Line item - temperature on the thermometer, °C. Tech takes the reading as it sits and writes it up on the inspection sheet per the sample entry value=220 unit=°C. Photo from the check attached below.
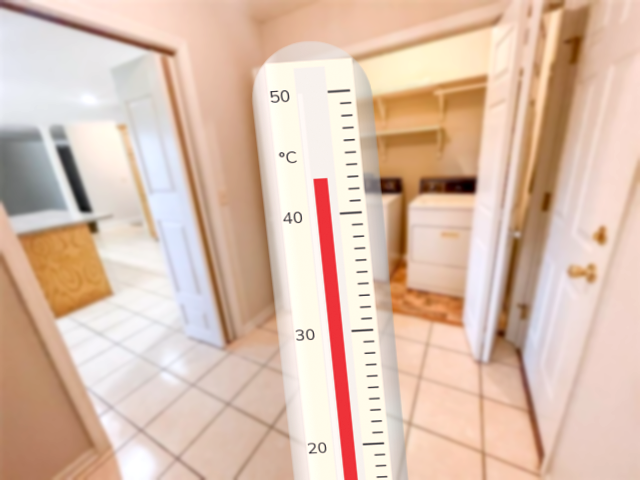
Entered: value=43 unit=°C
